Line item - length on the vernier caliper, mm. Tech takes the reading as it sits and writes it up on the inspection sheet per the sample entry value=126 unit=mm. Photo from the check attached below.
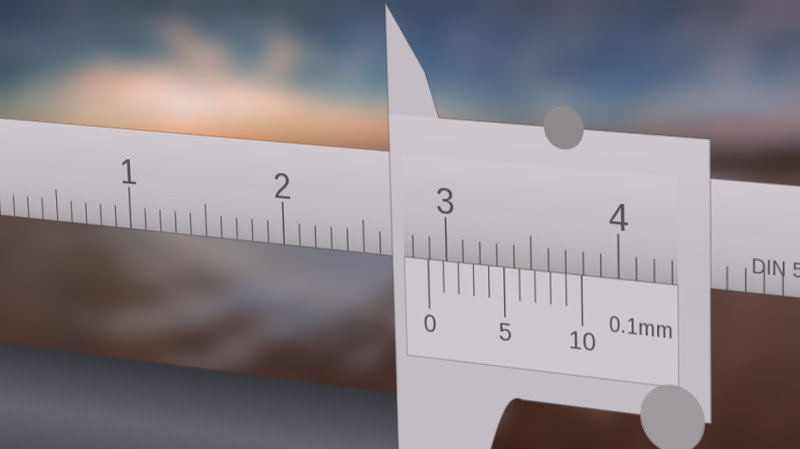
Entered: value=28.9 unit=mm
